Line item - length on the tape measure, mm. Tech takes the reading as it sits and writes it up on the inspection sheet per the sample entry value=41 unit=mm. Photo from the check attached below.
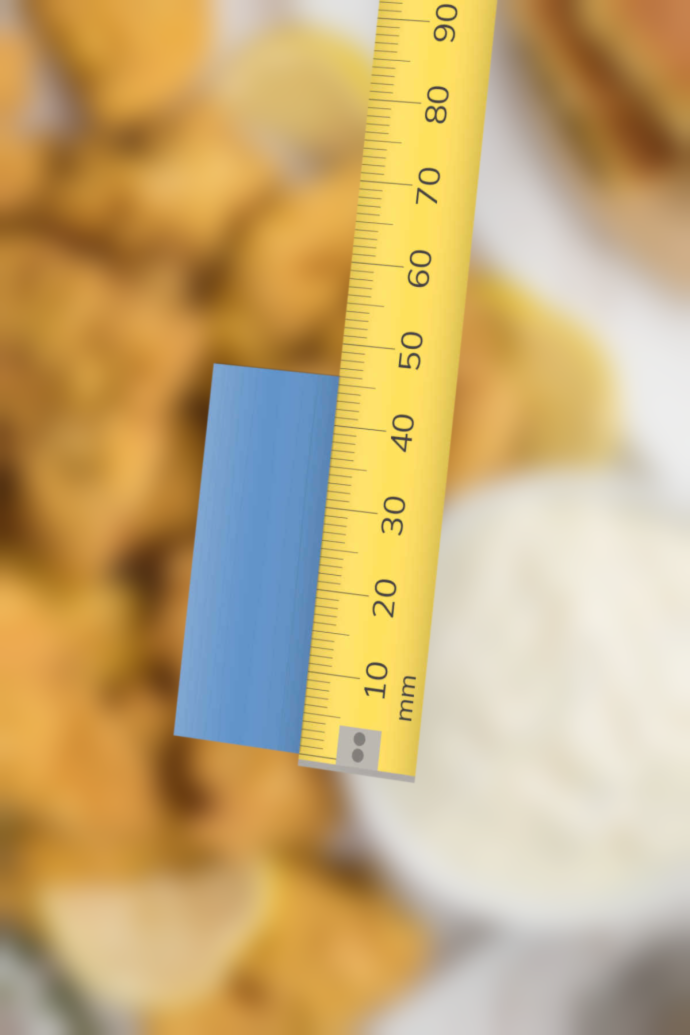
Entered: value=46 unit=mm
